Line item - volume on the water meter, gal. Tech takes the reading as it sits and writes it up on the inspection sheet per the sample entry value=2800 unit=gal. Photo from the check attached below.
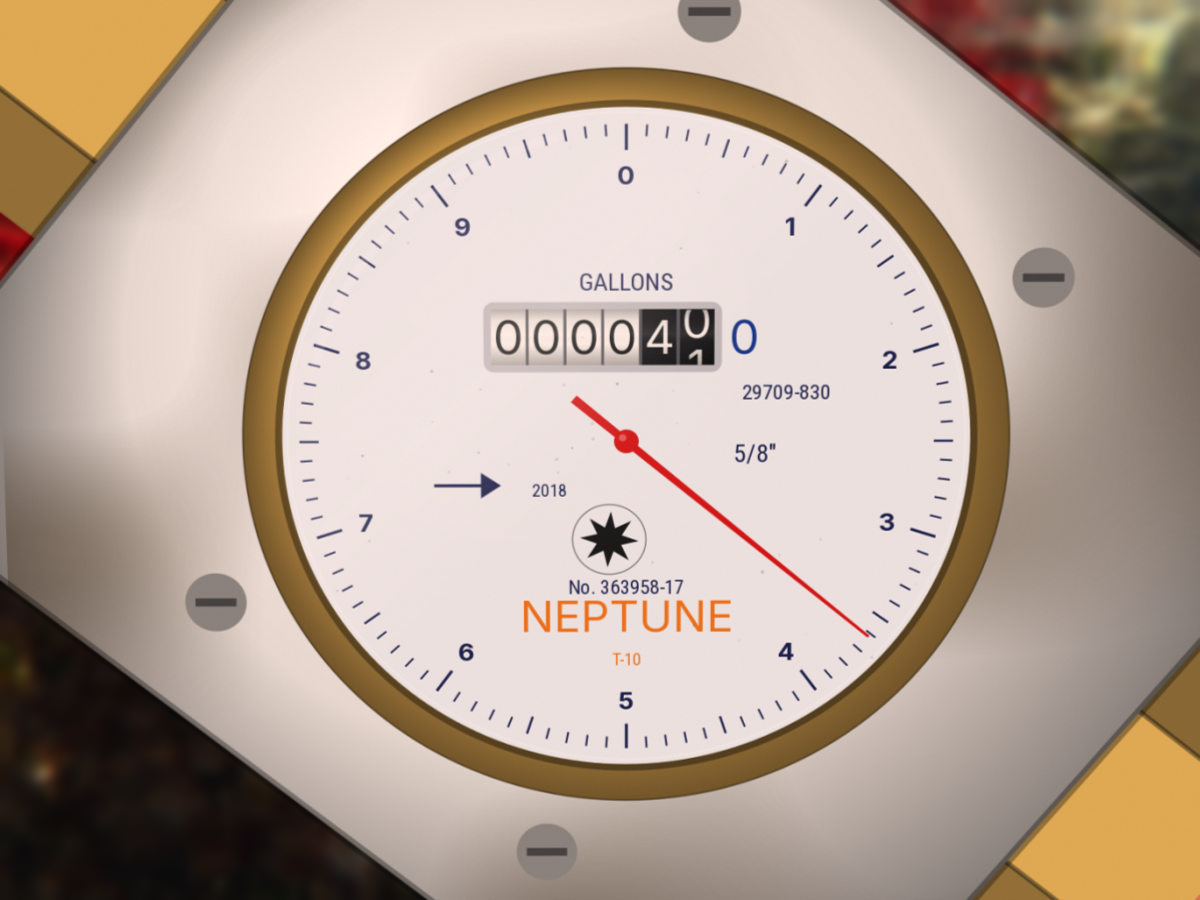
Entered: value=403.6 unit=gal
